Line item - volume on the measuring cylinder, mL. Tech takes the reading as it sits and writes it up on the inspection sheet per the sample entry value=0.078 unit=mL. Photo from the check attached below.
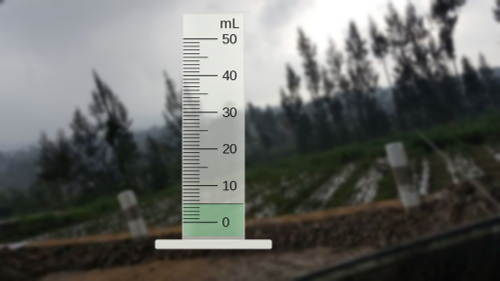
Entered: value=5 unit=mL
